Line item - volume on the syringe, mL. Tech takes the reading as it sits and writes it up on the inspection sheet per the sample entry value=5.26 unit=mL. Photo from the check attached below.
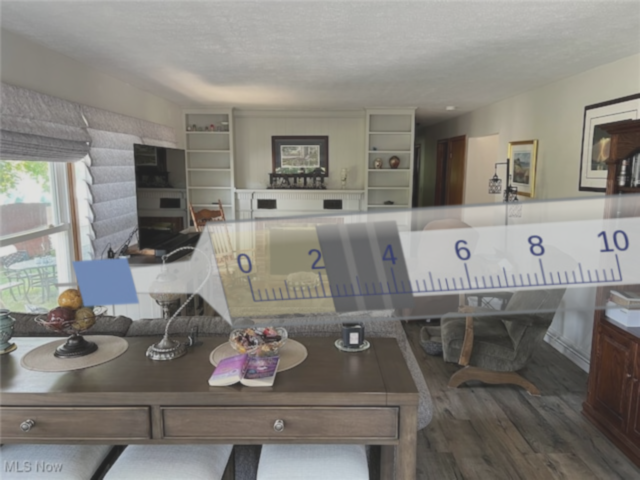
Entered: value=2.2 unit=mL
